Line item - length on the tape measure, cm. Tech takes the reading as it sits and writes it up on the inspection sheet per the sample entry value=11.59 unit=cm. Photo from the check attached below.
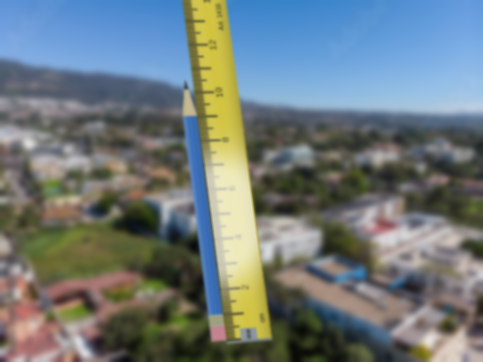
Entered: value=10.5 unit=cm
